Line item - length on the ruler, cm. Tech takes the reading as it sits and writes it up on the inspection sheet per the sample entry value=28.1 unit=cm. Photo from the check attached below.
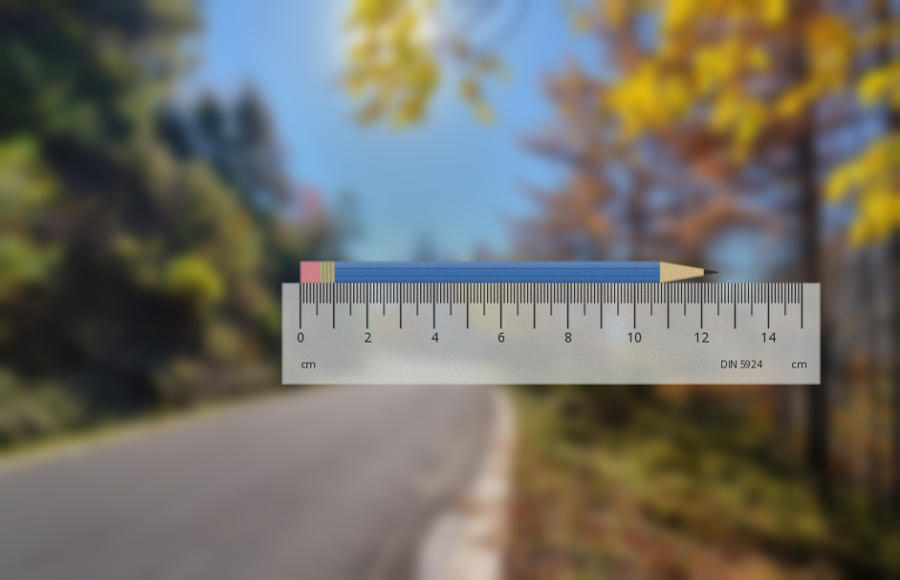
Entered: value=12.5 unit=cm
